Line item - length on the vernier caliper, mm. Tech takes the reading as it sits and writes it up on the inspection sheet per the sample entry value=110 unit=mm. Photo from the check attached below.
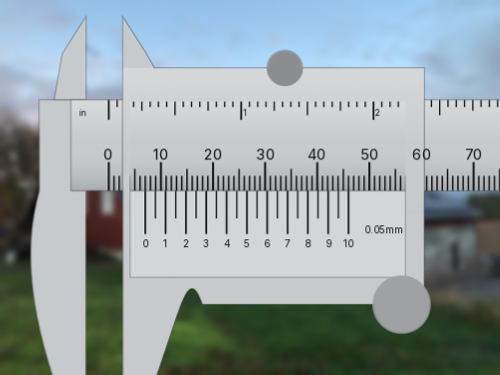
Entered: value=7.0 unit=mm
